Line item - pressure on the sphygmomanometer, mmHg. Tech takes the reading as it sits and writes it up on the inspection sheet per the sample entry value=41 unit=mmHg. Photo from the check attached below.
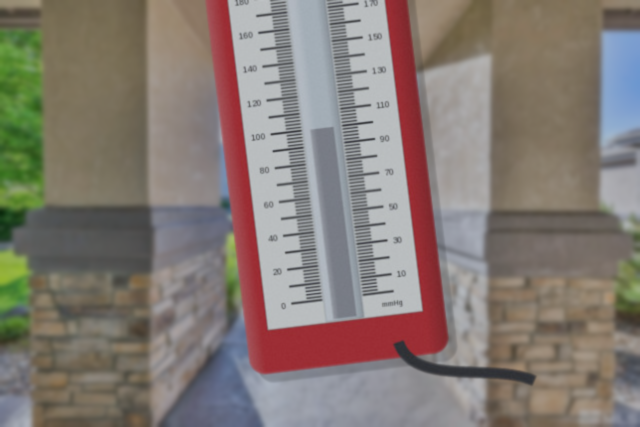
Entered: value=100 unit=mmHg
